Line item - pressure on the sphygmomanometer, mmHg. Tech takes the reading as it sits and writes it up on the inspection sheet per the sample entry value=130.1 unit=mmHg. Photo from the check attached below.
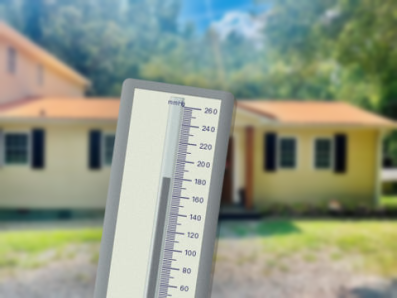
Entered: value=180 unit=mmHg
